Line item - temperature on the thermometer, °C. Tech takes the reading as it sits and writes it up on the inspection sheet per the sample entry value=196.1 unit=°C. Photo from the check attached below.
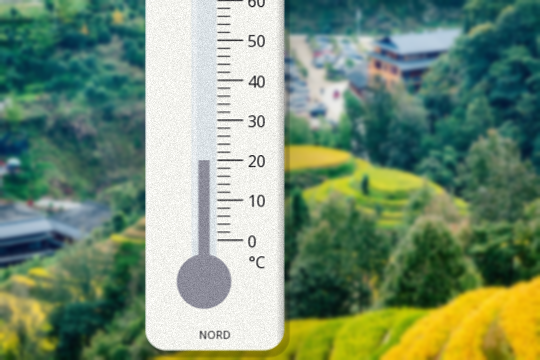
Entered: value=20 unit=°C
